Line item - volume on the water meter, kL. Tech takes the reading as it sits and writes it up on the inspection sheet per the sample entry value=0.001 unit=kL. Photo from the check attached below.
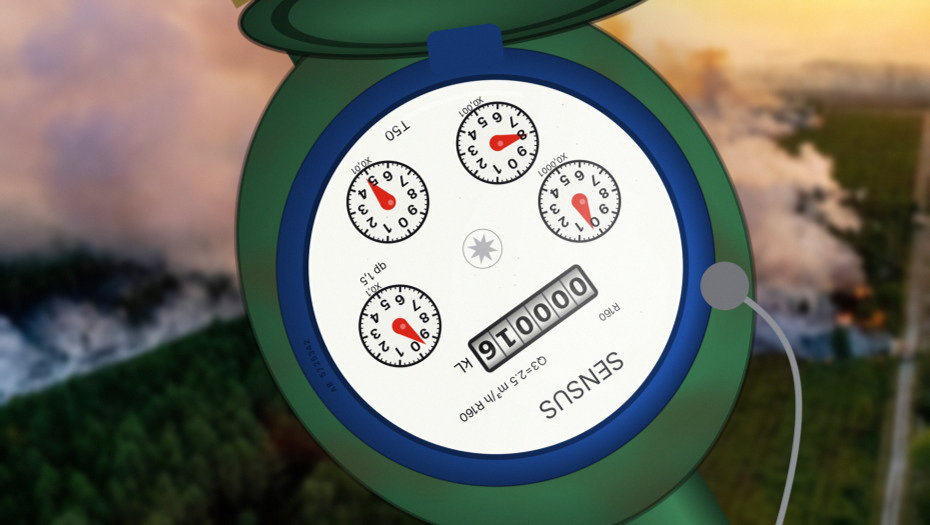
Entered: value=15.9480 unit=kL
